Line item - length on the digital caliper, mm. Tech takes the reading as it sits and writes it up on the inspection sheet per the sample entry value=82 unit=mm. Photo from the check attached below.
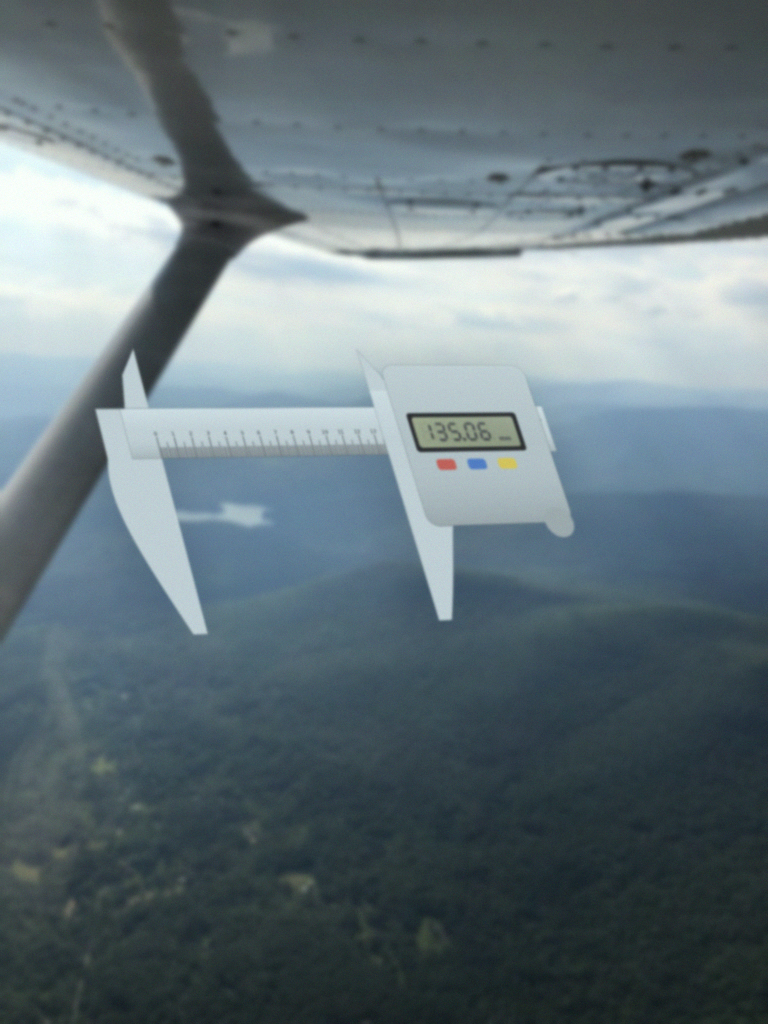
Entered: value=135.06 unit=mm
